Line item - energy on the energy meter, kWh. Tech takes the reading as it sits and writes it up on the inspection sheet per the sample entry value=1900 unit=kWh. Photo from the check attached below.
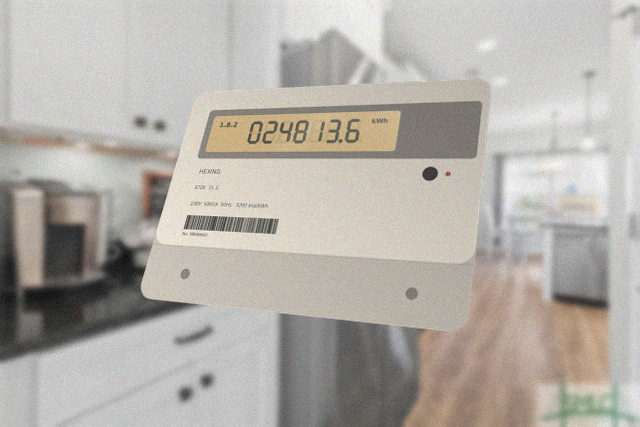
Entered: value=24813.6 unit=kWh
